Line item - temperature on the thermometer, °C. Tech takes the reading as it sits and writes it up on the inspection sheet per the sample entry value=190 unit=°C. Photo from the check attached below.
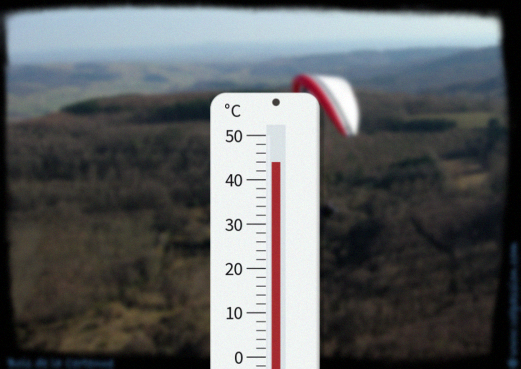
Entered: value=44 unit=°C
